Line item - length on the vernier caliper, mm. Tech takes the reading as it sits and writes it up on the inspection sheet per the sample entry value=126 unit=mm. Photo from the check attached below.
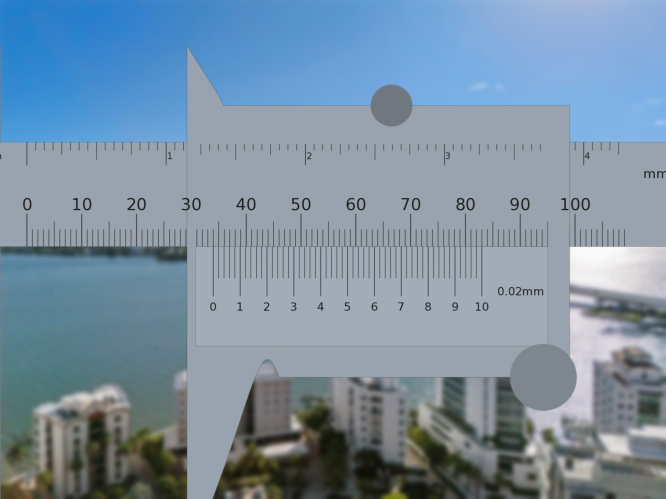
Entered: value=34.0 unit=mm
